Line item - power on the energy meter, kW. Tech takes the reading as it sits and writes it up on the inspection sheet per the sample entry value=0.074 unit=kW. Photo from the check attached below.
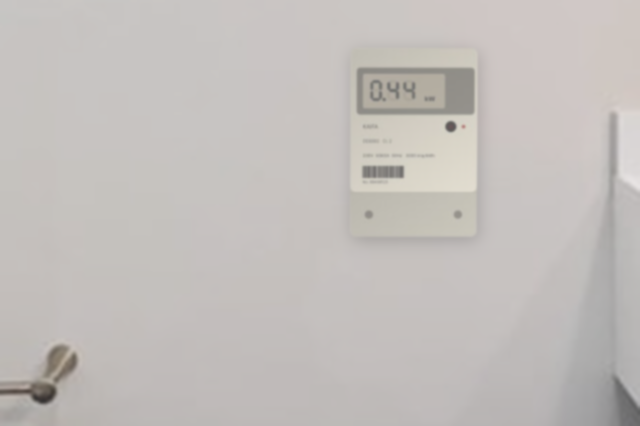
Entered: value=0.44 unit=kW
